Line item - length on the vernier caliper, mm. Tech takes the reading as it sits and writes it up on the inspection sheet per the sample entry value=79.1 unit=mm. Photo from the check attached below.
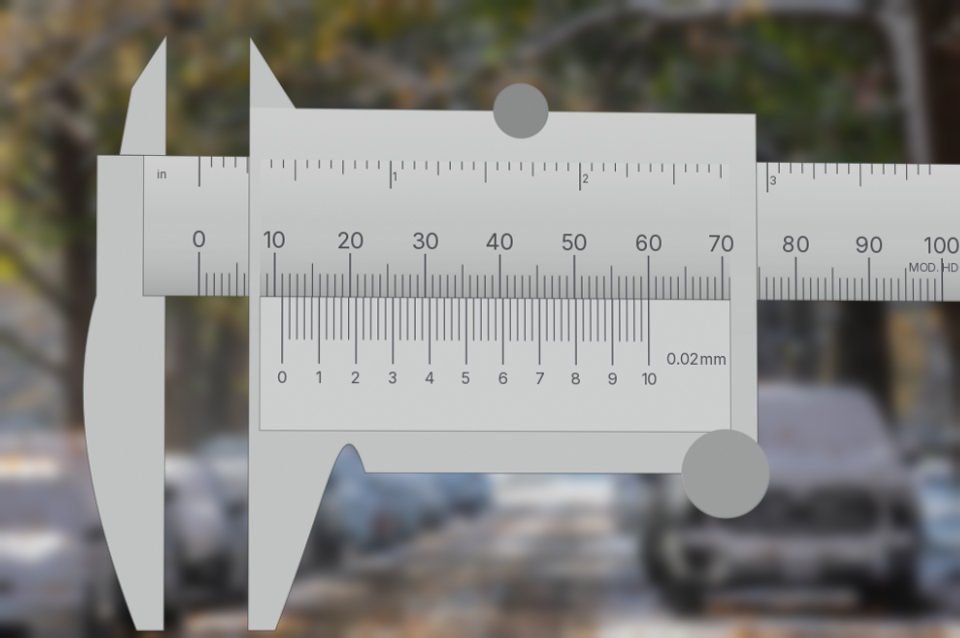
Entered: value=11.0 unit=mm
